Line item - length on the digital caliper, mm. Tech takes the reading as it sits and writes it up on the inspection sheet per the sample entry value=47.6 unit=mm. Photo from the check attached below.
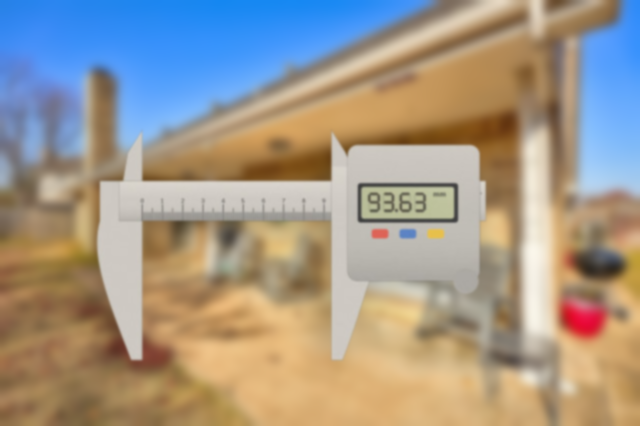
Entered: value=93.63 unit=mm
